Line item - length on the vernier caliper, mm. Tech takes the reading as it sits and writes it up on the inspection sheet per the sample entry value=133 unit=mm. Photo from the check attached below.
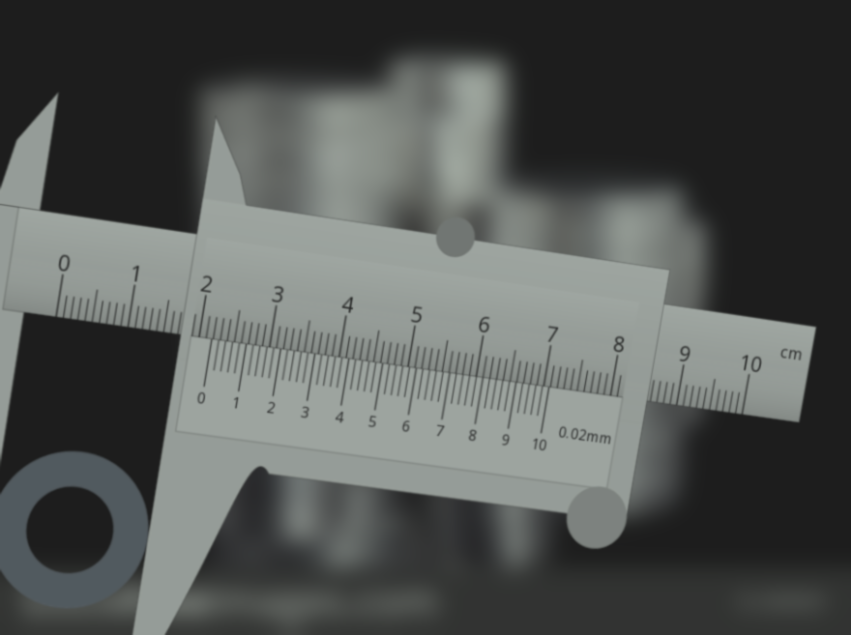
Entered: value=21.8 unit=mm
